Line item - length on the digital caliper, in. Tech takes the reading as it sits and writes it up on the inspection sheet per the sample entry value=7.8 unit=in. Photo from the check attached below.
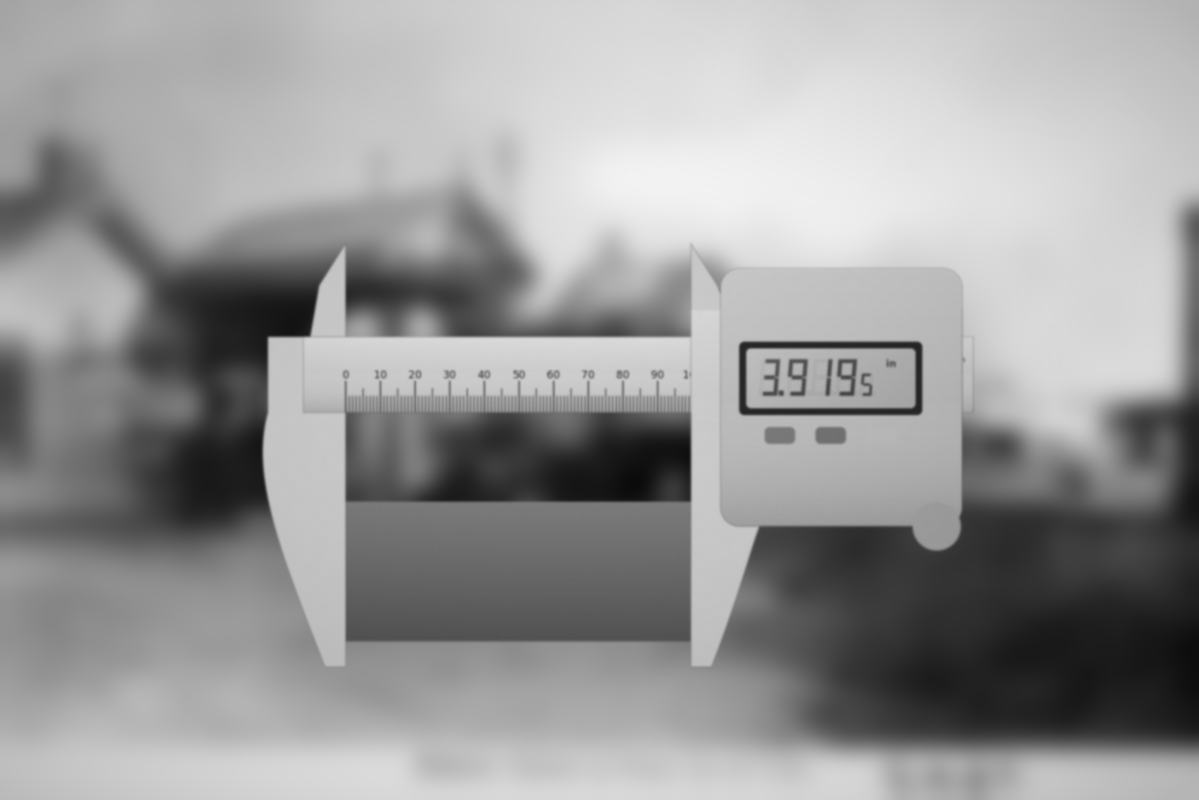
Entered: value=3.9195 unit=in
